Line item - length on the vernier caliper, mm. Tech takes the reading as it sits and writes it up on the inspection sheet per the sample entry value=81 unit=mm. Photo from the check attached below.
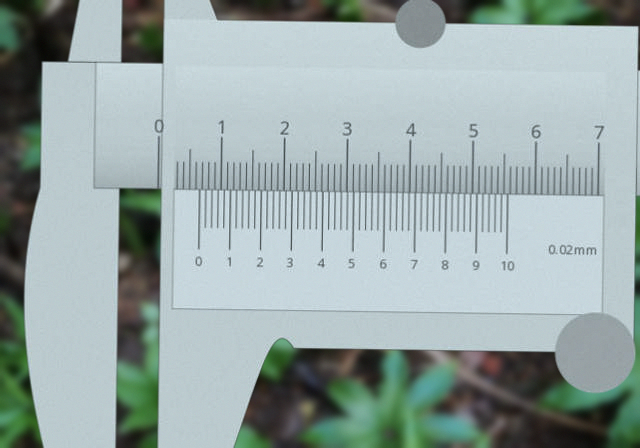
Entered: value=6.6 unit=mm
